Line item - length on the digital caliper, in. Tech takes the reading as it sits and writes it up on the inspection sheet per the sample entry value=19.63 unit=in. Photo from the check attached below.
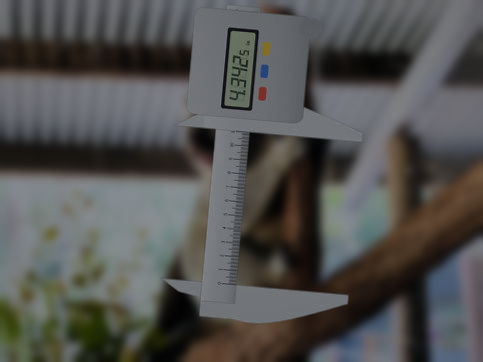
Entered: value=4.3425 unit=in
